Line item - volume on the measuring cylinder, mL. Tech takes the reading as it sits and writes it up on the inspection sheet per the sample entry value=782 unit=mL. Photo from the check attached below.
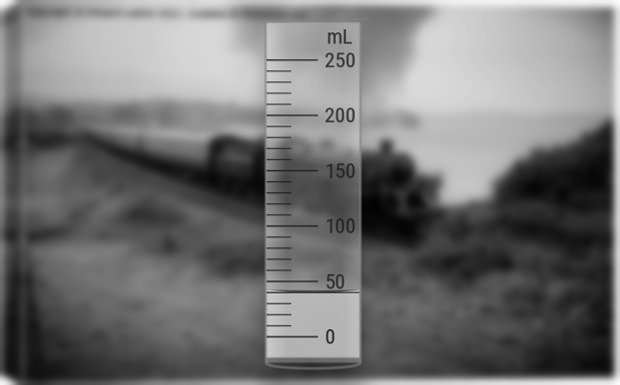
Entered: value=40 unit=mL
